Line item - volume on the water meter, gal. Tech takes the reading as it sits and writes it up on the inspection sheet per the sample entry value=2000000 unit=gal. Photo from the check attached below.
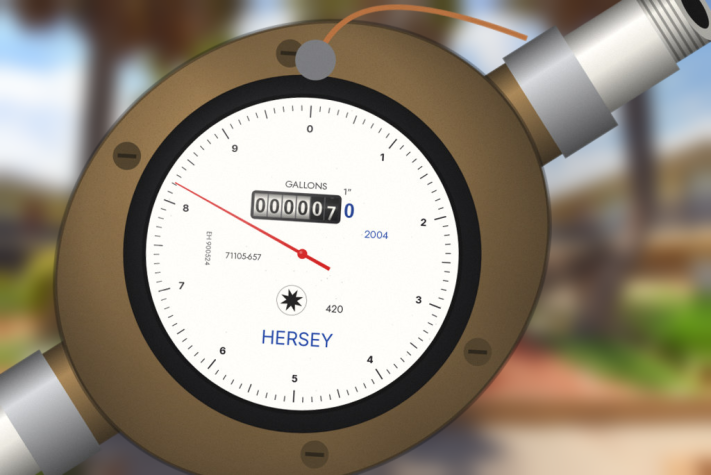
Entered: value=68.2 unit=gal
